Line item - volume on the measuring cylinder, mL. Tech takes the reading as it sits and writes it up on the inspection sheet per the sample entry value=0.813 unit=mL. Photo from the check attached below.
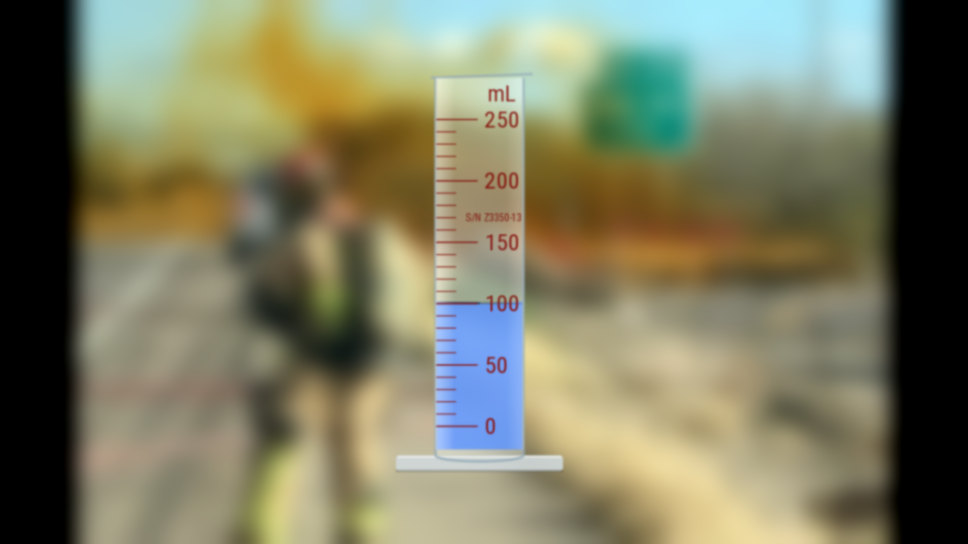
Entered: value=100 unit=mL
